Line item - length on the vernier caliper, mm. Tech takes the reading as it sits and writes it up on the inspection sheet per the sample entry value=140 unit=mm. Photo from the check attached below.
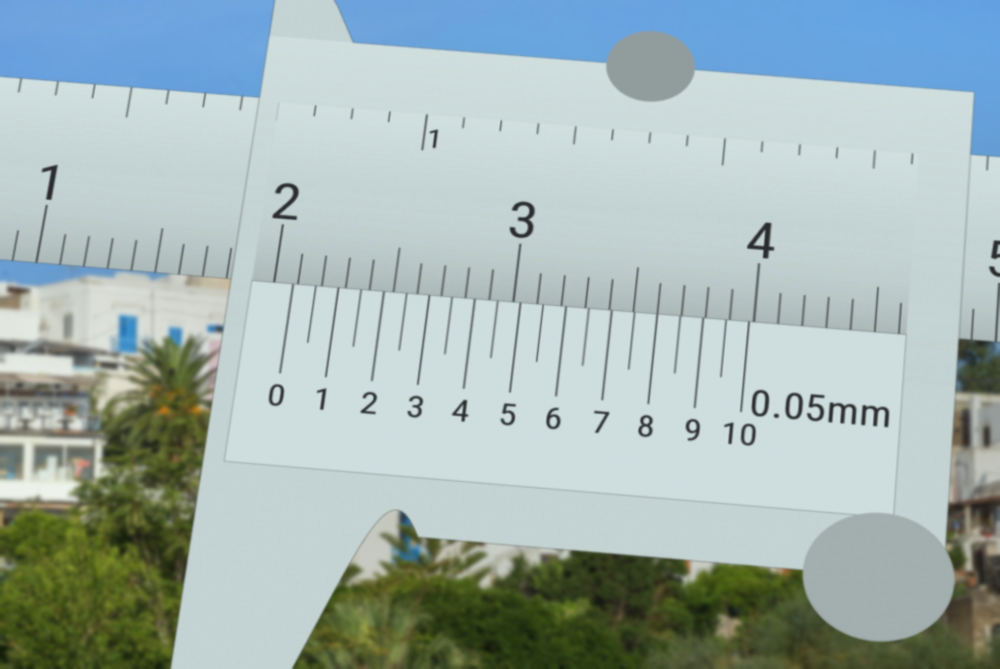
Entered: value=20.8 unit=mm
